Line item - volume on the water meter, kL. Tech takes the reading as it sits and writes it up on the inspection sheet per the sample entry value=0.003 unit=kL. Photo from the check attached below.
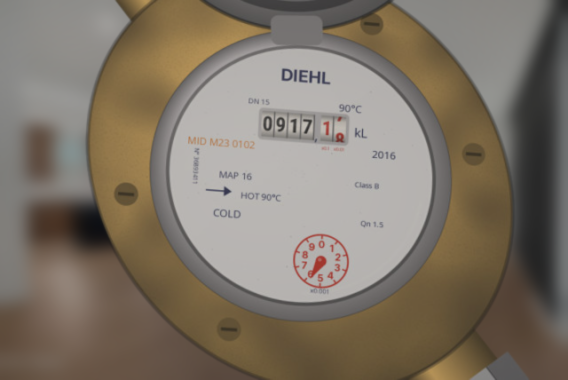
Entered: value=917.175 unit=kL
